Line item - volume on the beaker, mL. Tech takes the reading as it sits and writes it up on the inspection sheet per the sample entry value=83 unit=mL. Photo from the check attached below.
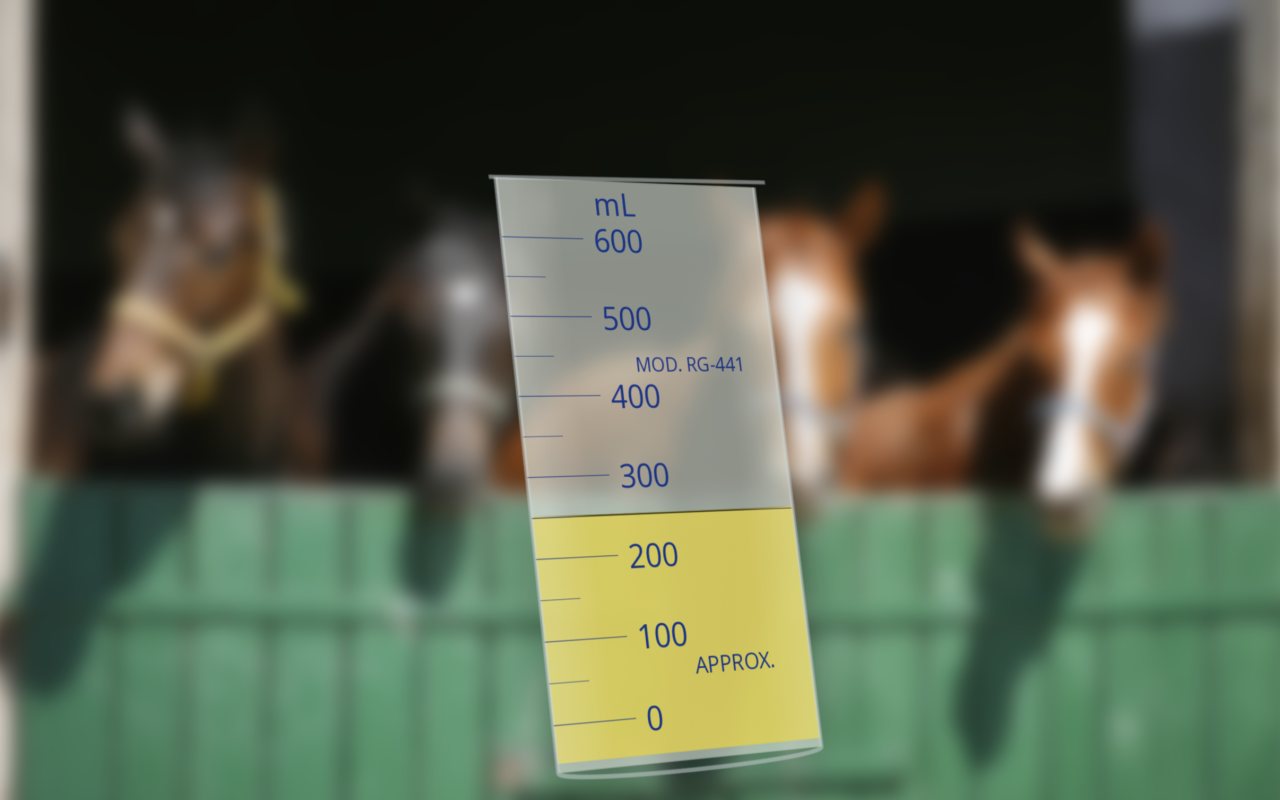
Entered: value=250 unit=mL
